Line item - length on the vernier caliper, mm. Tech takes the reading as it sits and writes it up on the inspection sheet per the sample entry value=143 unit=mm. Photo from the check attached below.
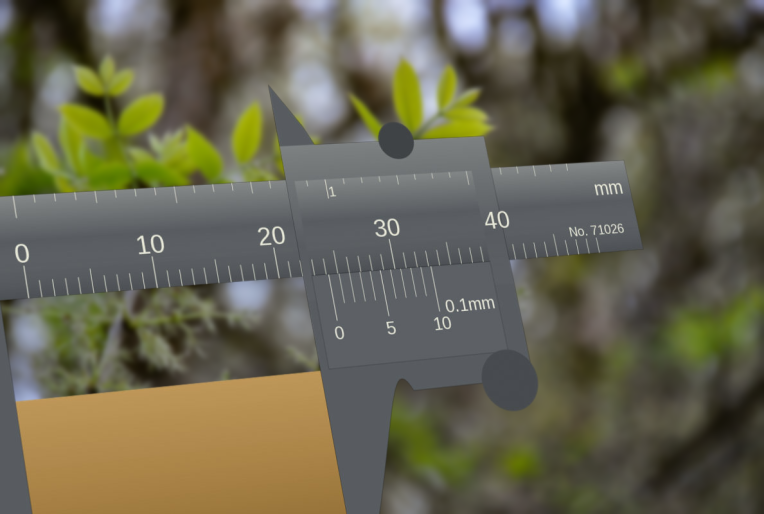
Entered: value=24.2 unit=mm
